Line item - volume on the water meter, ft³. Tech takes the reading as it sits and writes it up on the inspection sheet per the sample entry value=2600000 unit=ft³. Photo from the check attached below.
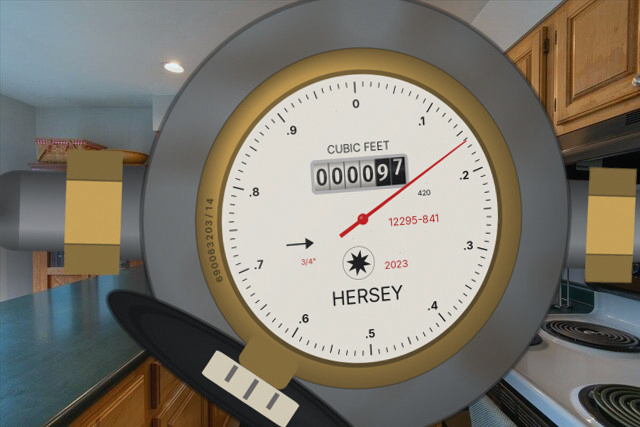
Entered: value=97.16 unit=ft³
